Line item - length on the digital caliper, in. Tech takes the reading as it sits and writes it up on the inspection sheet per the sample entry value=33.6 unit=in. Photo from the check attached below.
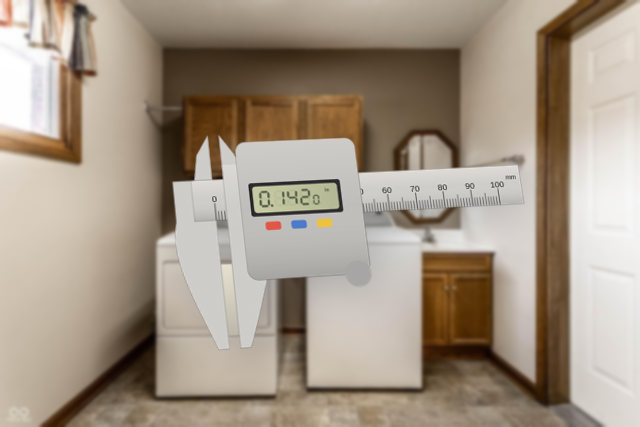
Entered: value=0.1420 unit=in
